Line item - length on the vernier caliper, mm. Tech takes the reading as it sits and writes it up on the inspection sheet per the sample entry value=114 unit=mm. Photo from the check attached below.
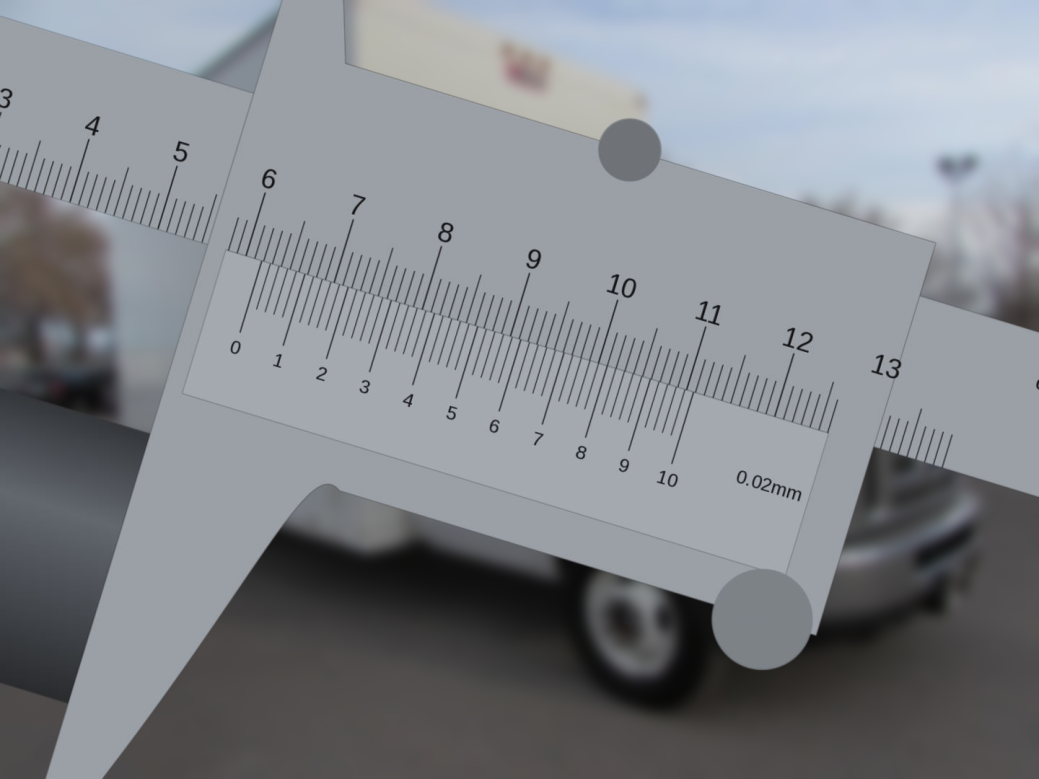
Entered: value=61.8 unit=mm
